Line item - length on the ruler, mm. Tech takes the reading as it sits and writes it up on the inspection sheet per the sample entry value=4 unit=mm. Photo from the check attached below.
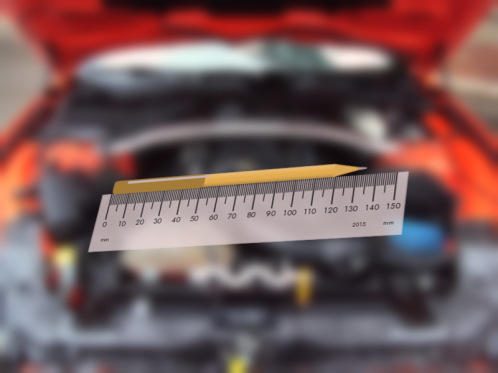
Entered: value=135 unit=mm
